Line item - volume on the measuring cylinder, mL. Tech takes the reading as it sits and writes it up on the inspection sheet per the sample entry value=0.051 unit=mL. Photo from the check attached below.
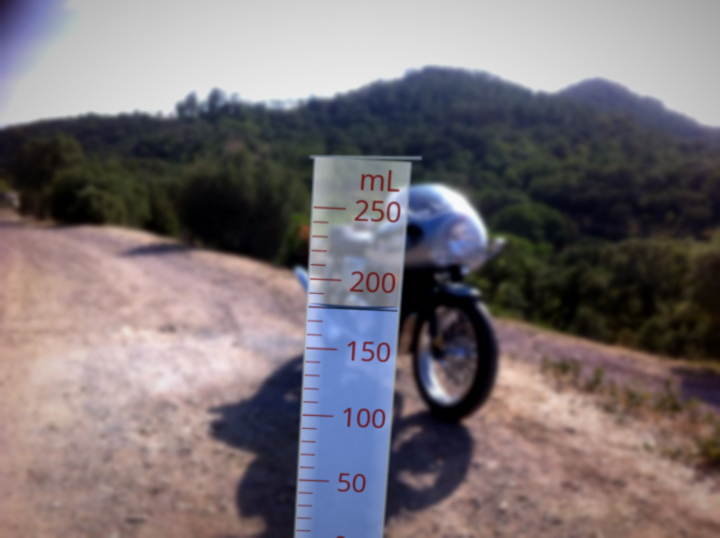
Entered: value=180 unit=mL
